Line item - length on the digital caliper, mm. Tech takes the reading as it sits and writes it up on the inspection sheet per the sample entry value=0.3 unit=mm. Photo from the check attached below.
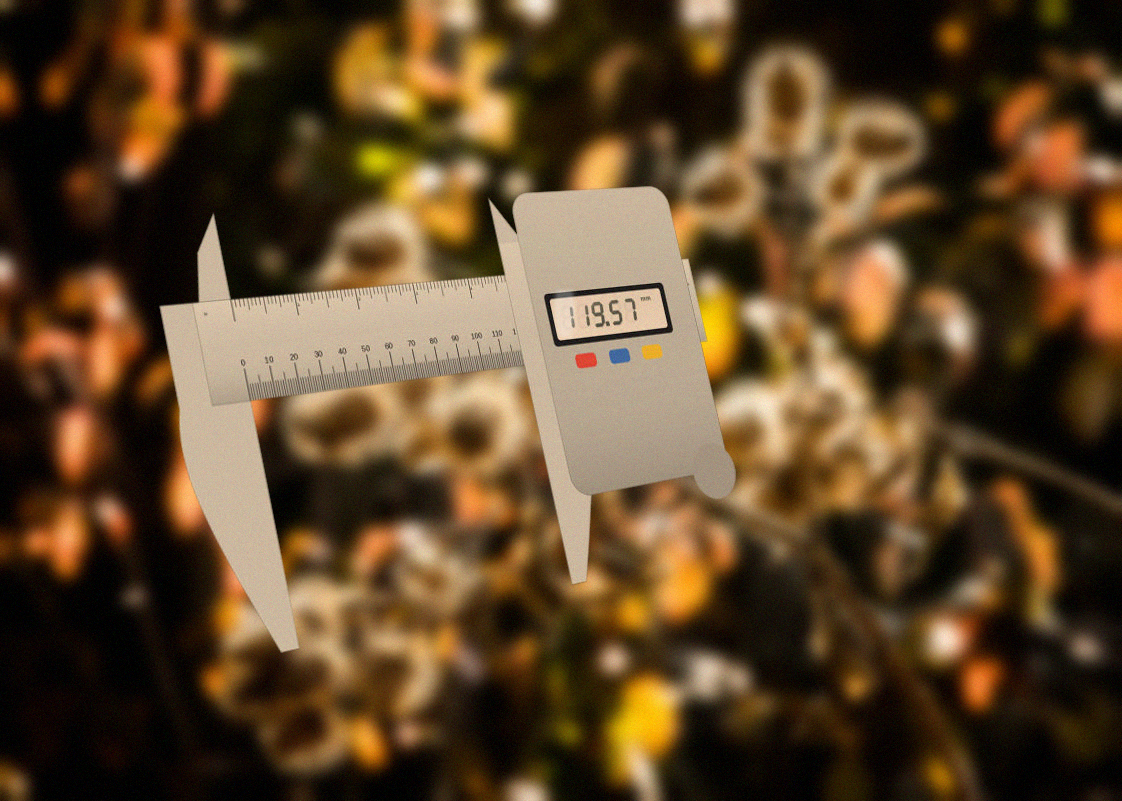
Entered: value=119.57 unit=mm
